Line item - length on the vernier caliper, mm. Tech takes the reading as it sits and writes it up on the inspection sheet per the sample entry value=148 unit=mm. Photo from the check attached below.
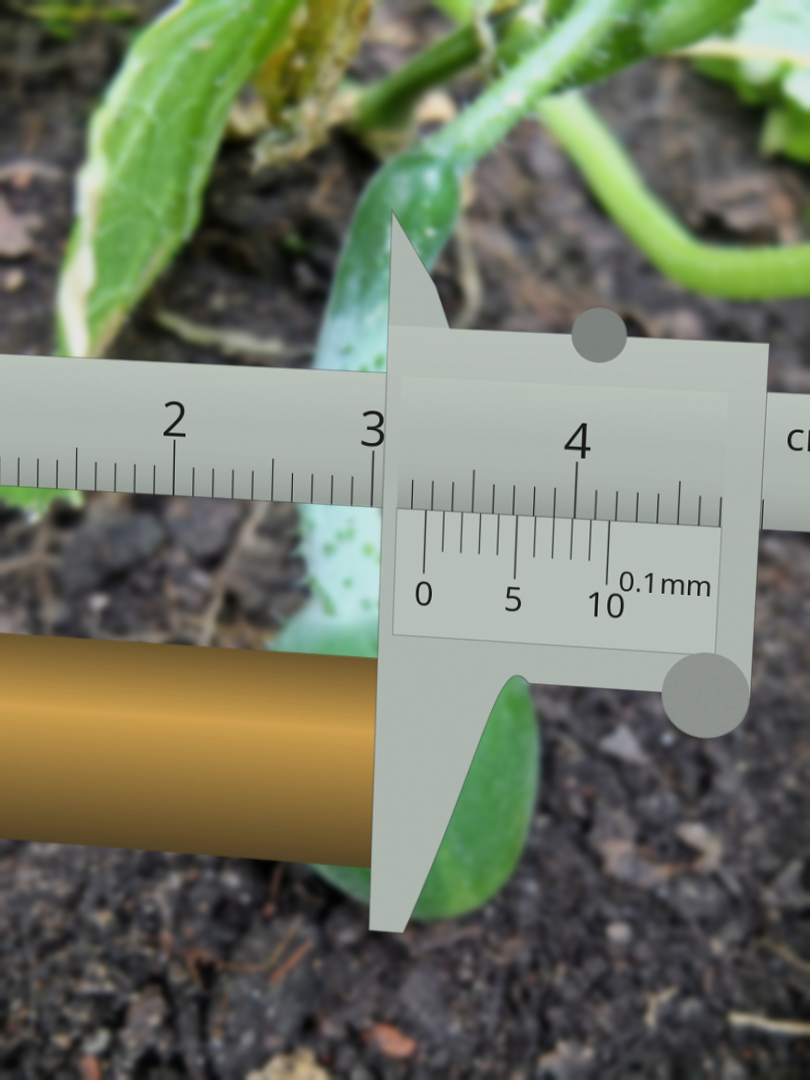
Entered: value=32.7 unit=mm
